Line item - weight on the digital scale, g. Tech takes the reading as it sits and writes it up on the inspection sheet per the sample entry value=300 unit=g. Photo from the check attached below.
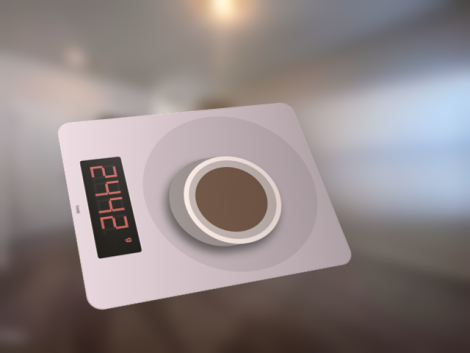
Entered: value=2442 unit=g
